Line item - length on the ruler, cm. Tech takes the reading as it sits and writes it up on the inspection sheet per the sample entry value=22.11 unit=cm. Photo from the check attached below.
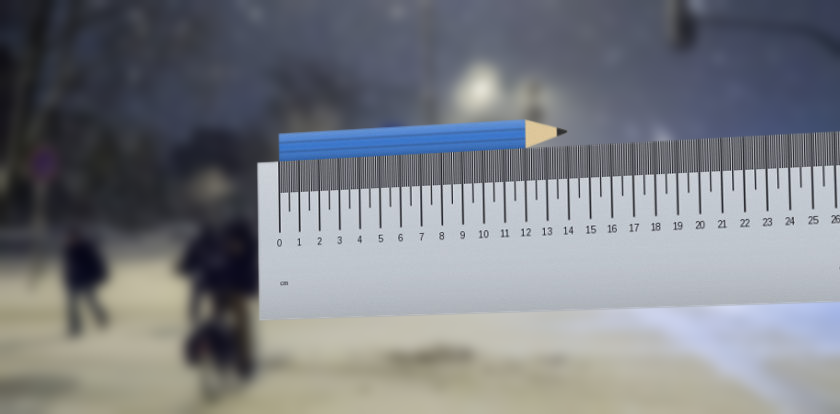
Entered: value=14 unit=cm
